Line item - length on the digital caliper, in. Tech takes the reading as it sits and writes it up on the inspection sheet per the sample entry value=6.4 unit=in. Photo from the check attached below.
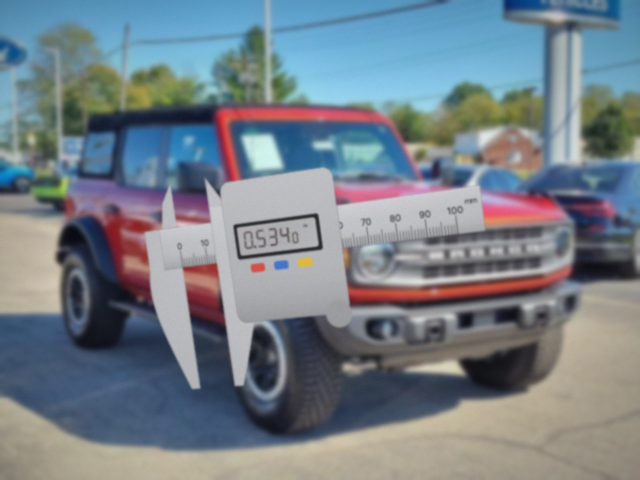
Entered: value=0.5340 unit=in
